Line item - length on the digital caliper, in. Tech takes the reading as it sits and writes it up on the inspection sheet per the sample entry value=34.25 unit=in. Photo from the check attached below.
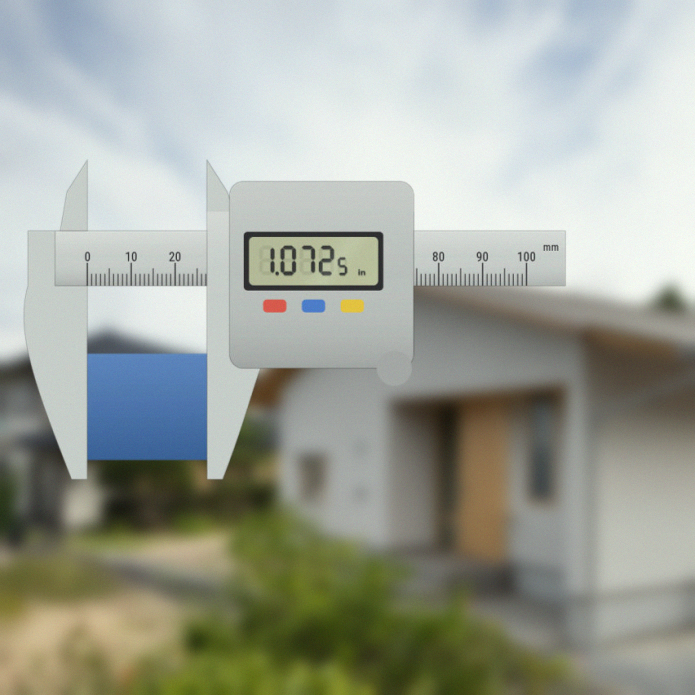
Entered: value=1.0725 unit=in
